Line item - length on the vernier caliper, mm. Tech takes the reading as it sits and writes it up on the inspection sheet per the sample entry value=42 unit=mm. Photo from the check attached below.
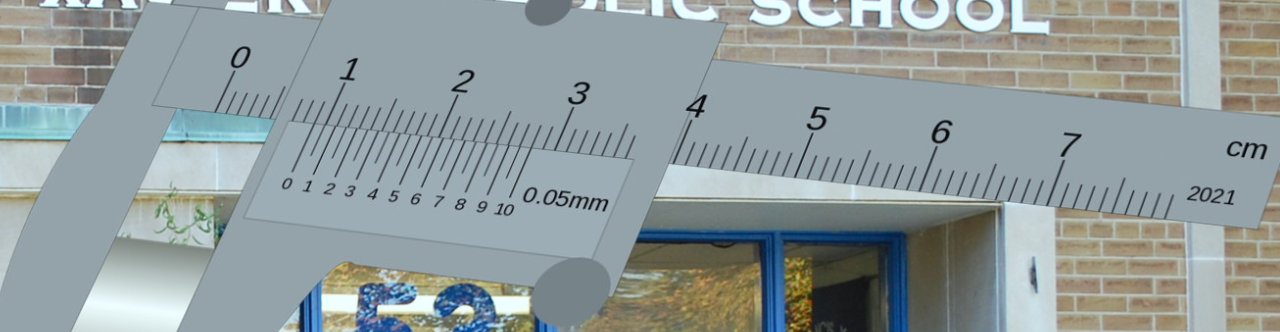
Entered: value=9.0 unit=mm
